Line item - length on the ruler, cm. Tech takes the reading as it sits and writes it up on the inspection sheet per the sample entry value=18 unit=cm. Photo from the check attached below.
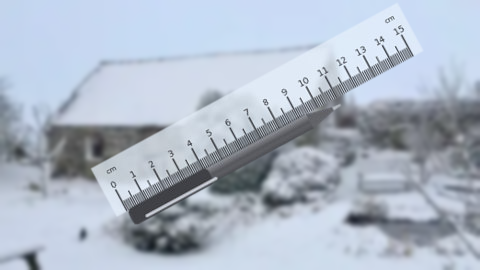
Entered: value=11 unit=cm
